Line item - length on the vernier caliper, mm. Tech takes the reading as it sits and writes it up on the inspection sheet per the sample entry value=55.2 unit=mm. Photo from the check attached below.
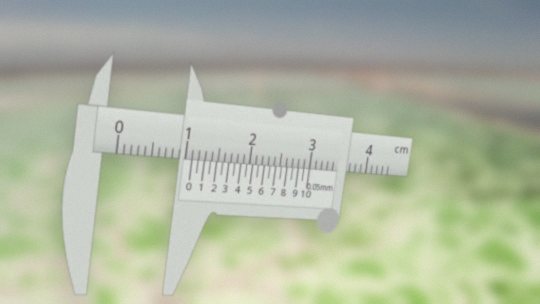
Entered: value=11.0 unit=mm
